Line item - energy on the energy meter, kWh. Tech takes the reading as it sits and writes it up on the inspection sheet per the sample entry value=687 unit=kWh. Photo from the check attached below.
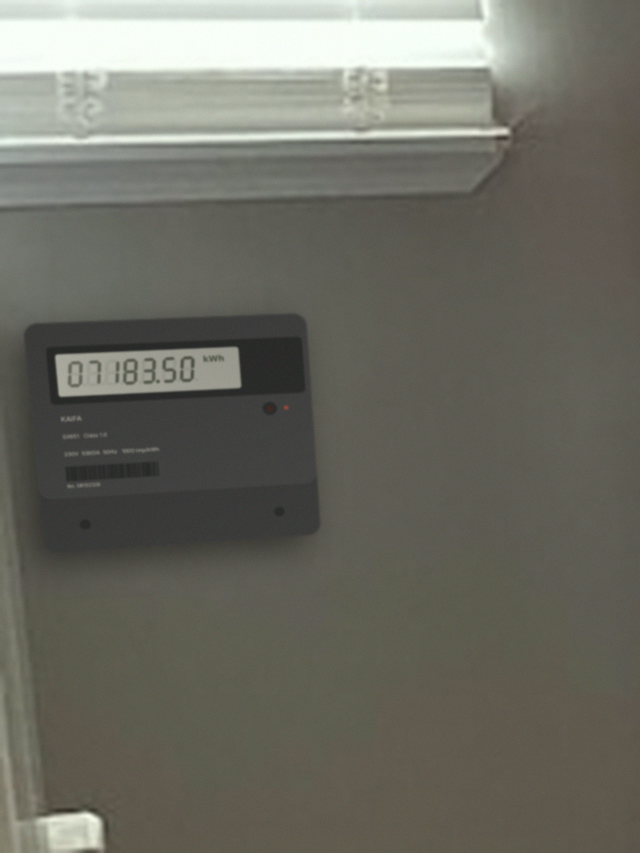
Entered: value=7183.50 unit=kWh
